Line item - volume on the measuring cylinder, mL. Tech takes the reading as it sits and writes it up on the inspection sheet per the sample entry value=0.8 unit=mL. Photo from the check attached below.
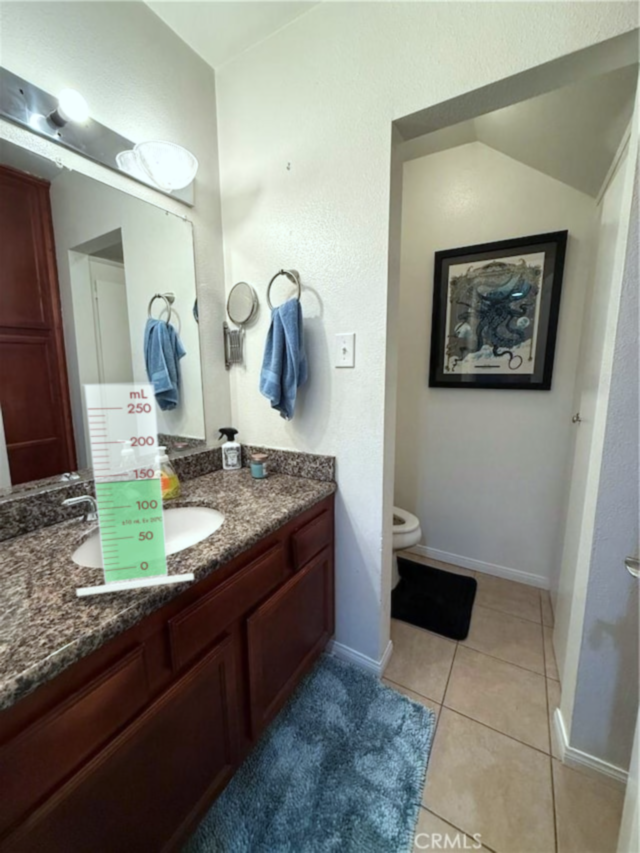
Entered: value=140 unit=mL
